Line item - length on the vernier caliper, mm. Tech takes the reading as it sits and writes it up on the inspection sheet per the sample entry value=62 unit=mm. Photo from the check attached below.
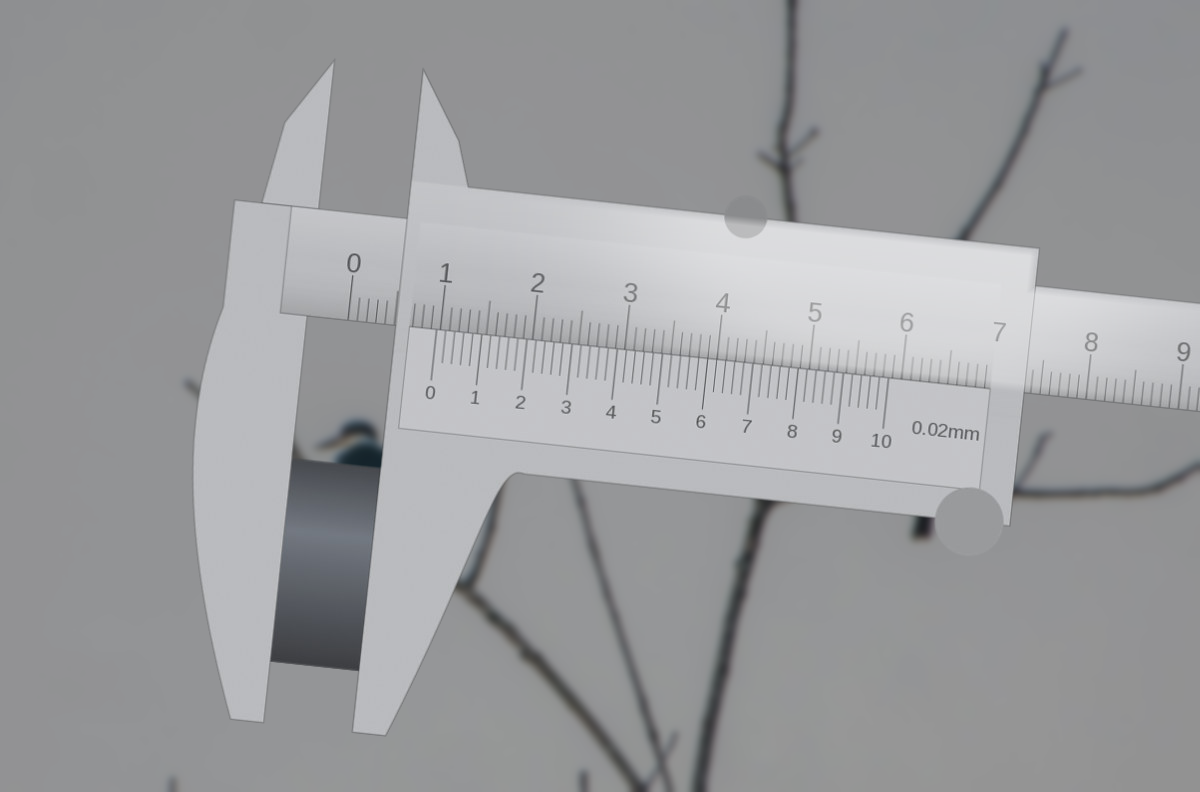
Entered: value=9.6 unit=mm
